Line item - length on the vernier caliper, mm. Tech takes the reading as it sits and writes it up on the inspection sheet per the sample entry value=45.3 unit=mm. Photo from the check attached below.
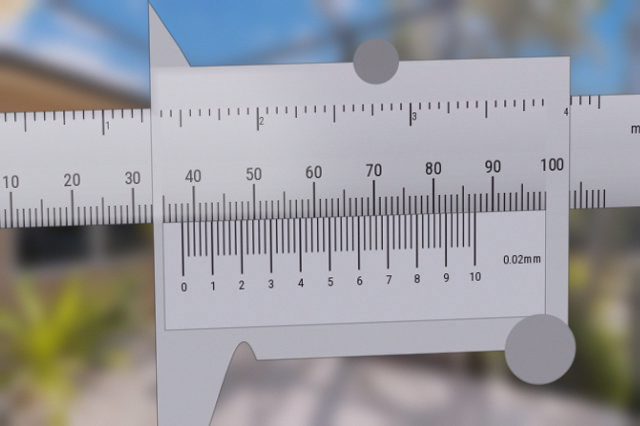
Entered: value=38.0 unit=mm
